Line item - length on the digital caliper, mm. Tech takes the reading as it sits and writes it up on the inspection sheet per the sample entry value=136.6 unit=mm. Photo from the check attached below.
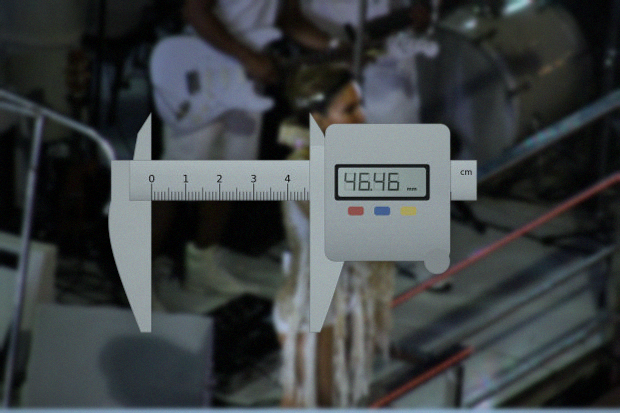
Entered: value=46.46 unit=mm
